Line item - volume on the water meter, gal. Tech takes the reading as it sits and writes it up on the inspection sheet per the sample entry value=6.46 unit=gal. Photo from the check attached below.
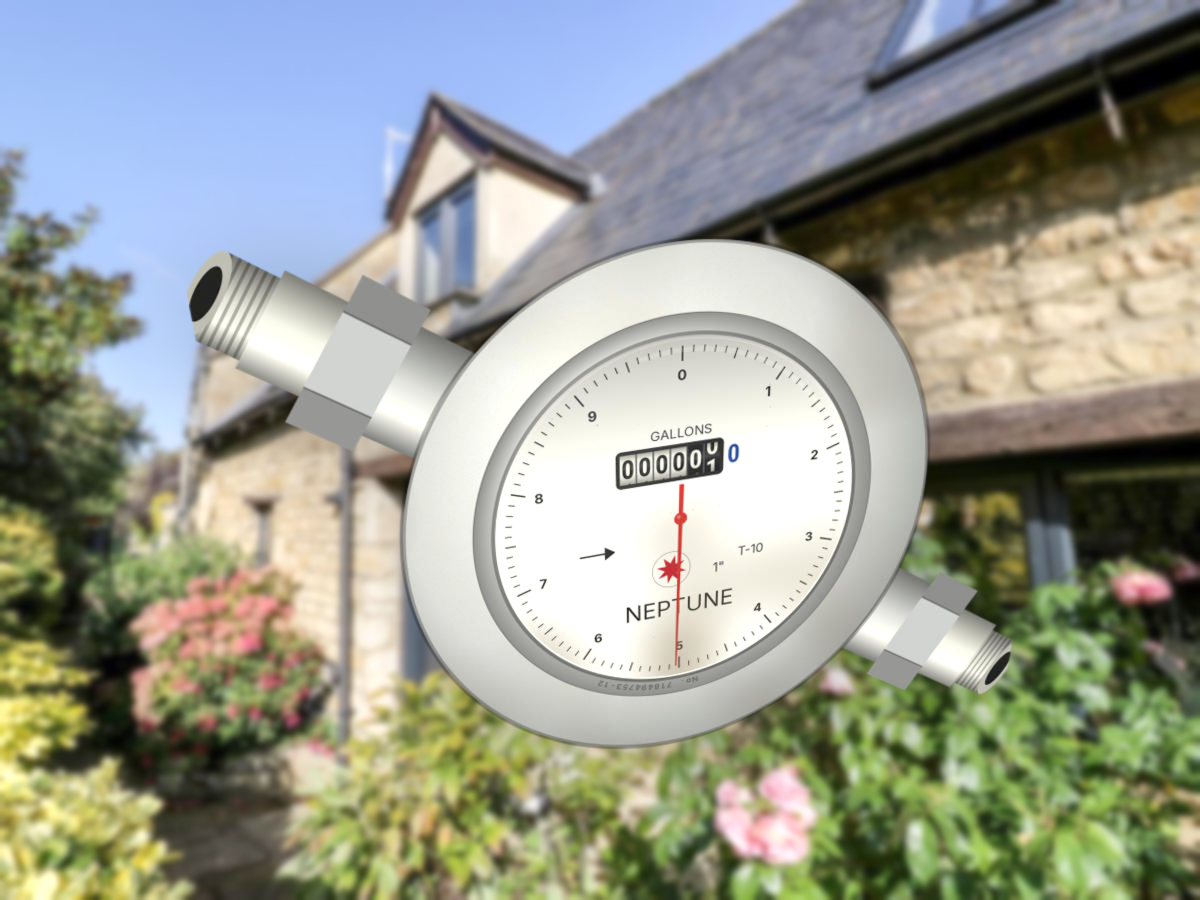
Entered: value=5.0 unit=gal
